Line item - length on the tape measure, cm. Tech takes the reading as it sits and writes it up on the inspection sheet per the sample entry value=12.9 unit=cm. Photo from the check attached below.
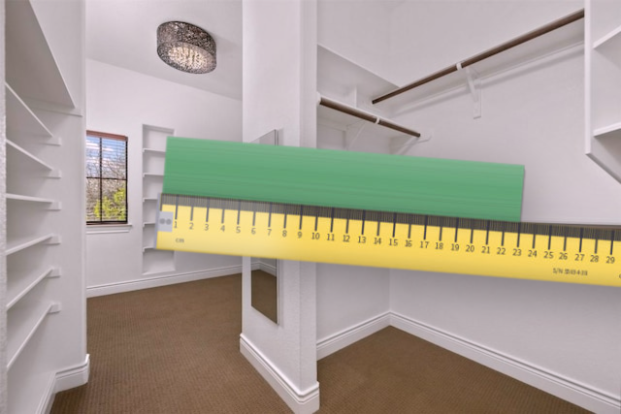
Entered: value=23 unit=cm
